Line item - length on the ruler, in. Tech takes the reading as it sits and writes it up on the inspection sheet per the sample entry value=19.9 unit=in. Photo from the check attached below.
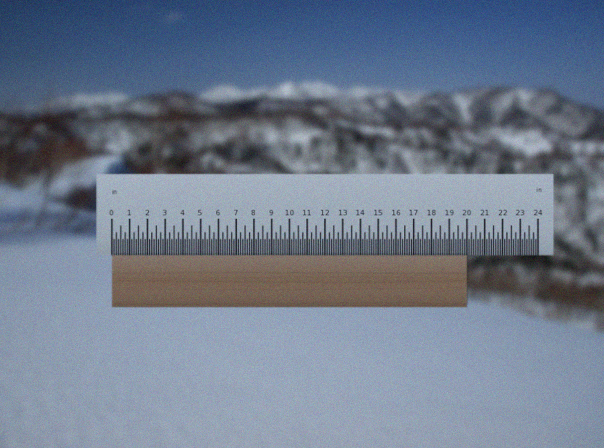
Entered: value=20 unit=in
